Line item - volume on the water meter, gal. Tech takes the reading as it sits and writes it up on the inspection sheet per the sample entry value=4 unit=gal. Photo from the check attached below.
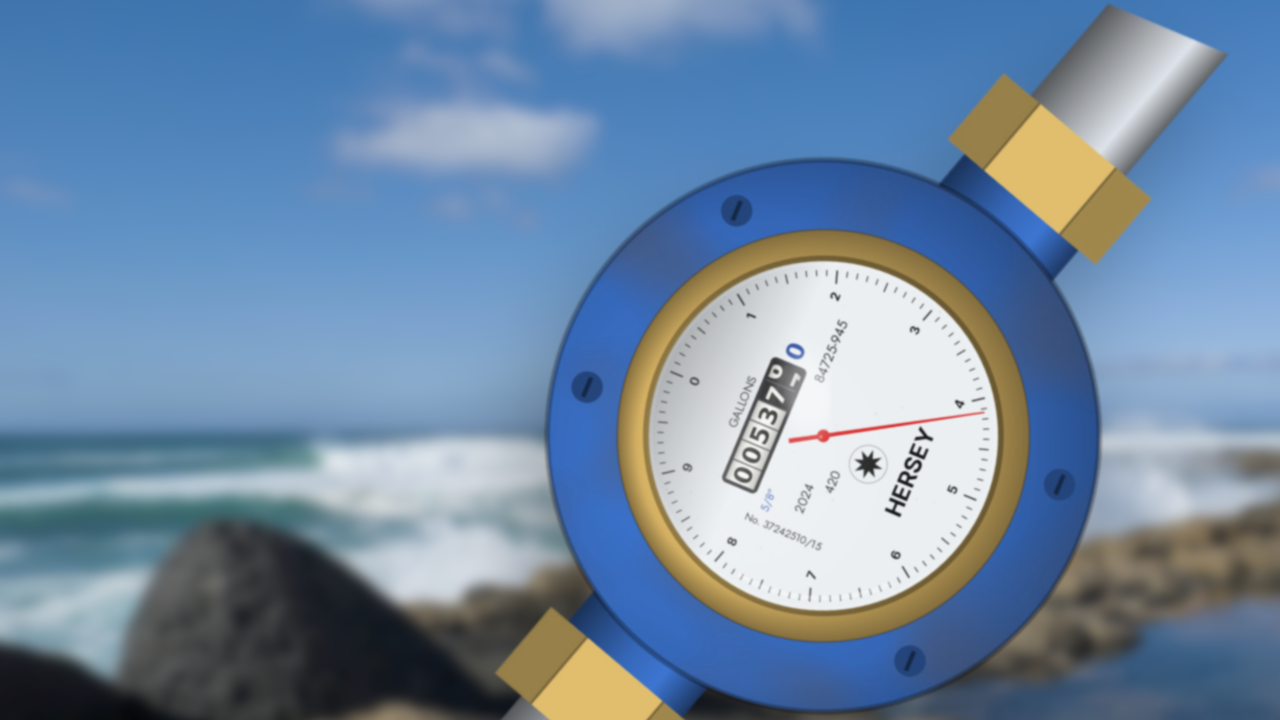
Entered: value=53764.1 unit=gal
